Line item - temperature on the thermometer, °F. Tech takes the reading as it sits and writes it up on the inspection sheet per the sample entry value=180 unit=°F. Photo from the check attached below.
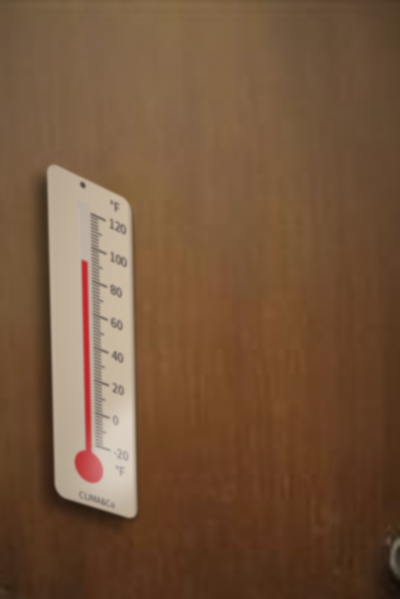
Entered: value=90 unit=°F
